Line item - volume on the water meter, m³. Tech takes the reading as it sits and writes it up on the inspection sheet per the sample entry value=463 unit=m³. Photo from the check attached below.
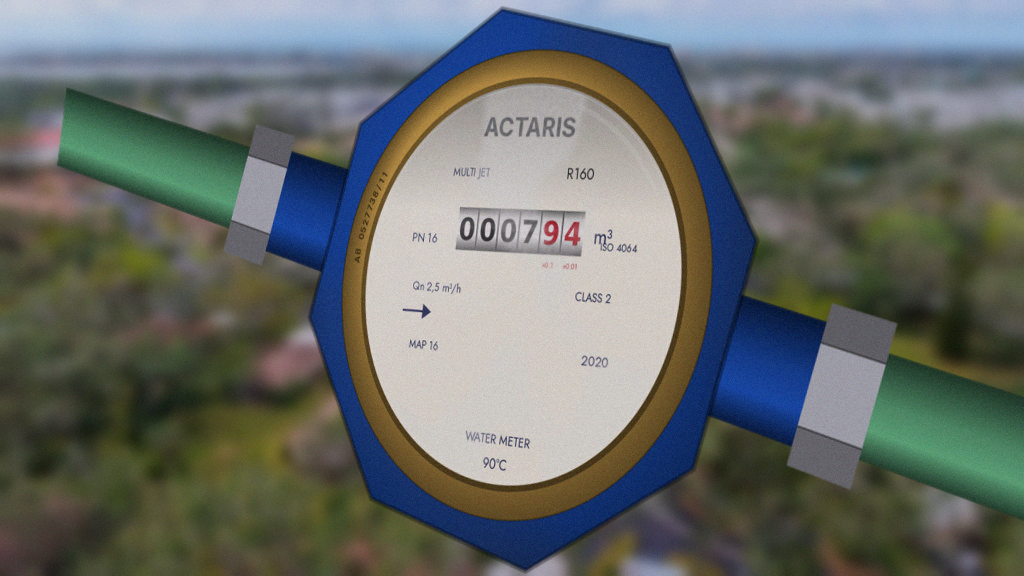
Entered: value=7.94 unit=m³
